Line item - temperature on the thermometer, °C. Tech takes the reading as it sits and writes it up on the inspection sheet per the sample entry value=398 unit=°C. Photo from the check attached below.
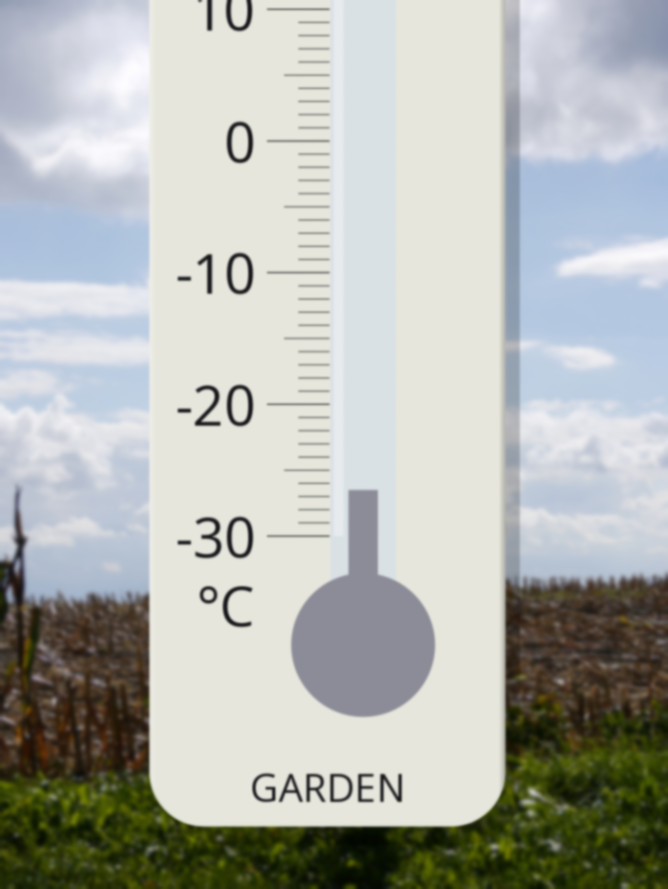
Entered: value=-26.5 unit=°C
